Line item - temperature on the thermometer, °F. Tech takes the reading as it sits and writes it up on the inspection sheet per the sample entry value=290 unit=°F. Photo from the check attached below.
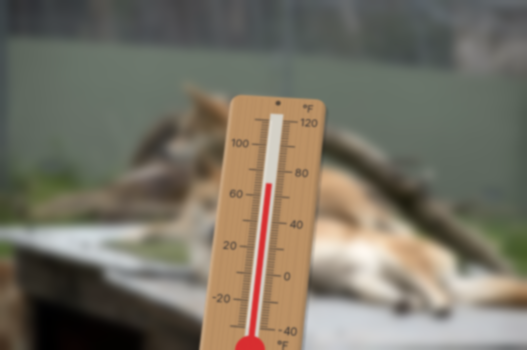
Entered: value=70 unit=°F
